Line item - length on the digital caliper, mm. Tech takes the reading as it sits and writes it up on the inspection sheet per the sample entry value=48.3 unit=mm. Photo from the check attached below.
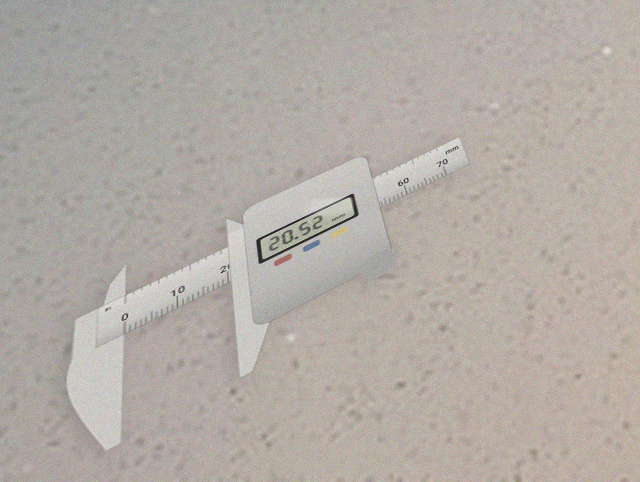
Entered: value=20.52 unit=mm
